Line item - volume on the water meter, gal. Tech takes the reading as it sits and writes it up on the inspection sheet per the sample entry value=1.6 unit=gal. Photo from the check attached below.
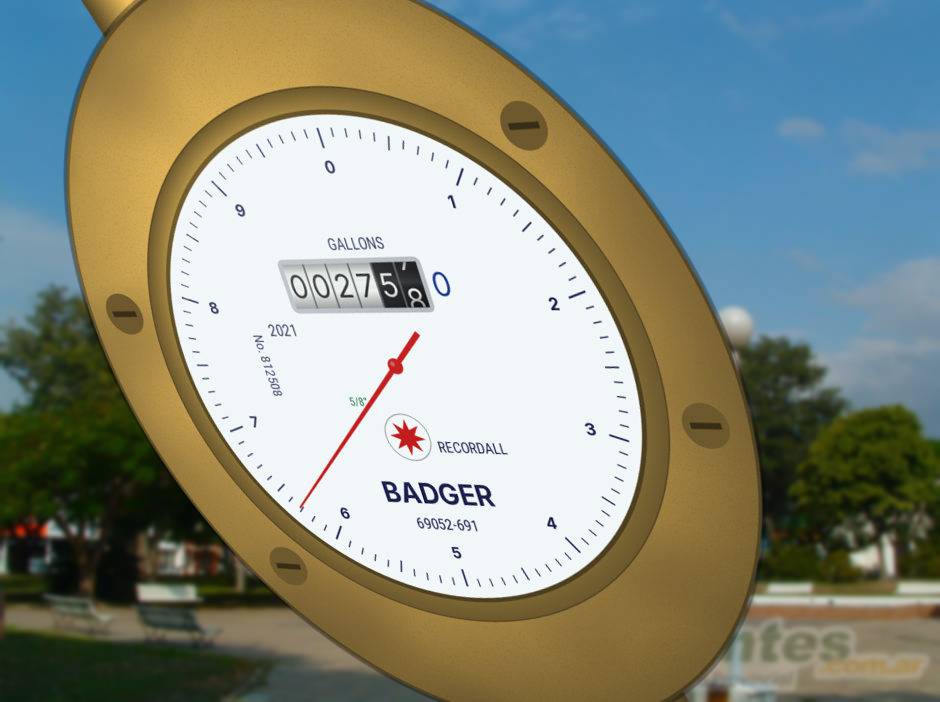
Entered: value=27576.3 unit=gal
